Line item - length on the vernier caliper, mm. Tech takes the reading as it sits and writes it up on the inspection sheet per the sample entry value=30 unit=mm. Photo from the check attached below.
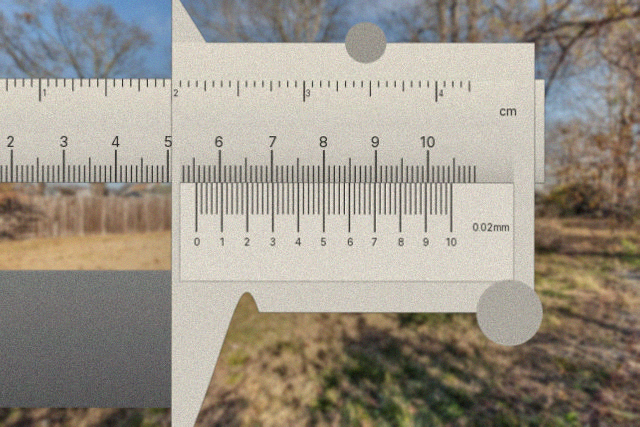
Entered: value=55.5 unit=mm
